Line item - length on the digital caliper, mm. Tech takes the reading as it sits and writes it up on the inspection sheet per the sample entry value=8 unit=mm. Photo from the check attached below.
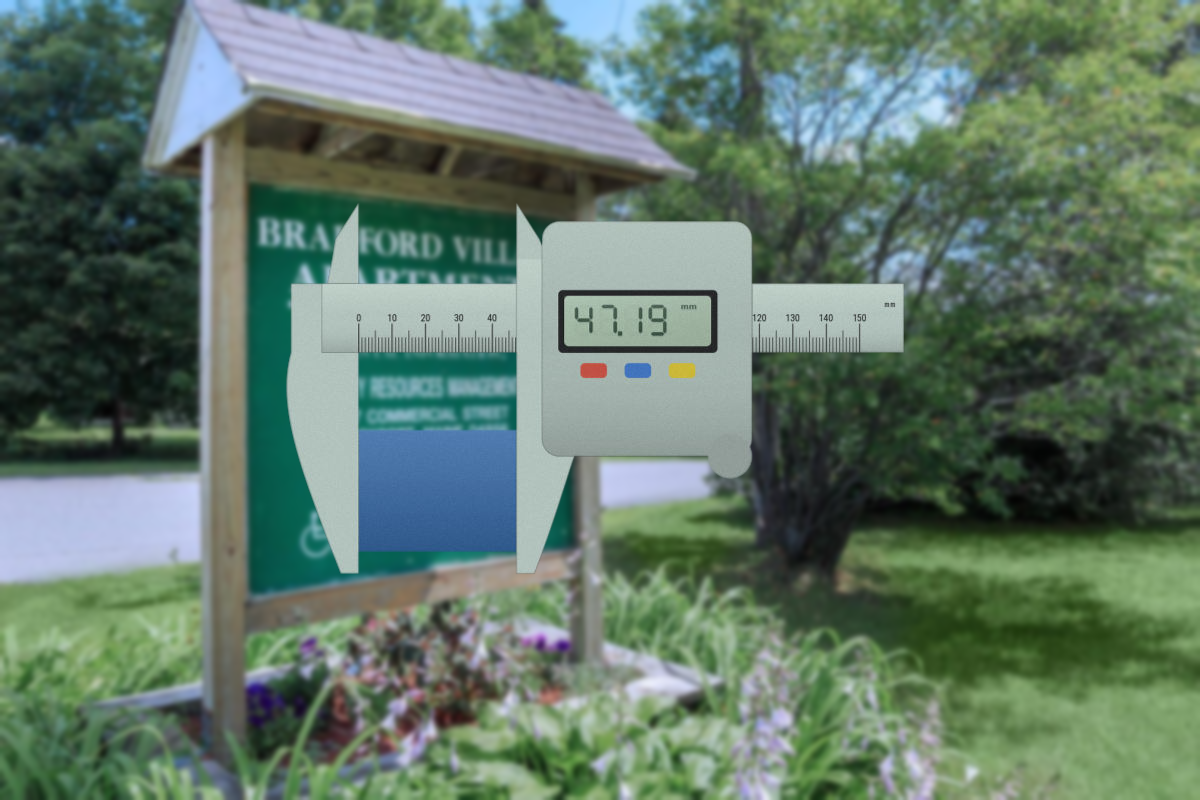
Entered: value=47.19 unit=mm
